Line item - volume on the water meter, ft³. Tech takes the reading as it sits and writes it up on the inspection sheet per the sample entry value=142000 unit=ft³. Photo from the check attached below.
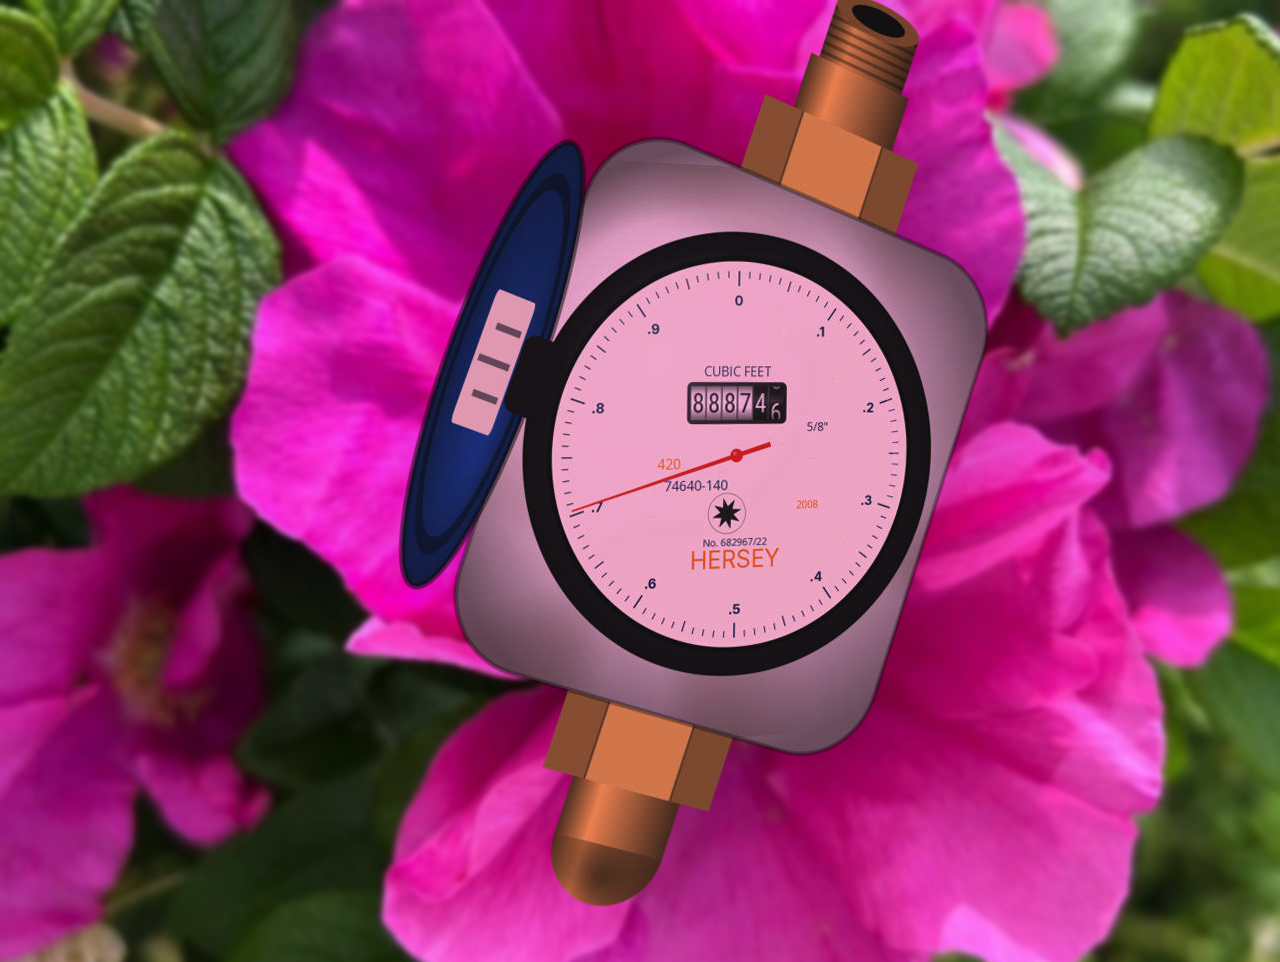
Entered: value=888745.70 unit=ft³
